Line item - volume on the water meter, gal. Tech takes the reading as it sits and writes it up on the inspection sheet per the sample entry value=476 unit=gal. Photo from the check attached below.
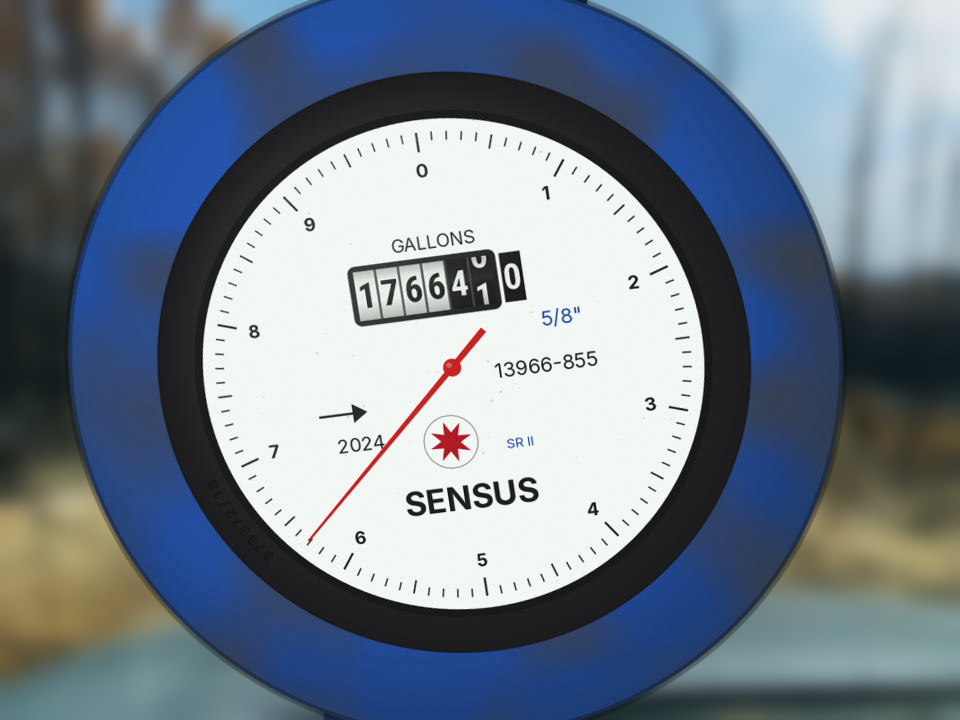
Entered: value=1766406.3 unit=gal
